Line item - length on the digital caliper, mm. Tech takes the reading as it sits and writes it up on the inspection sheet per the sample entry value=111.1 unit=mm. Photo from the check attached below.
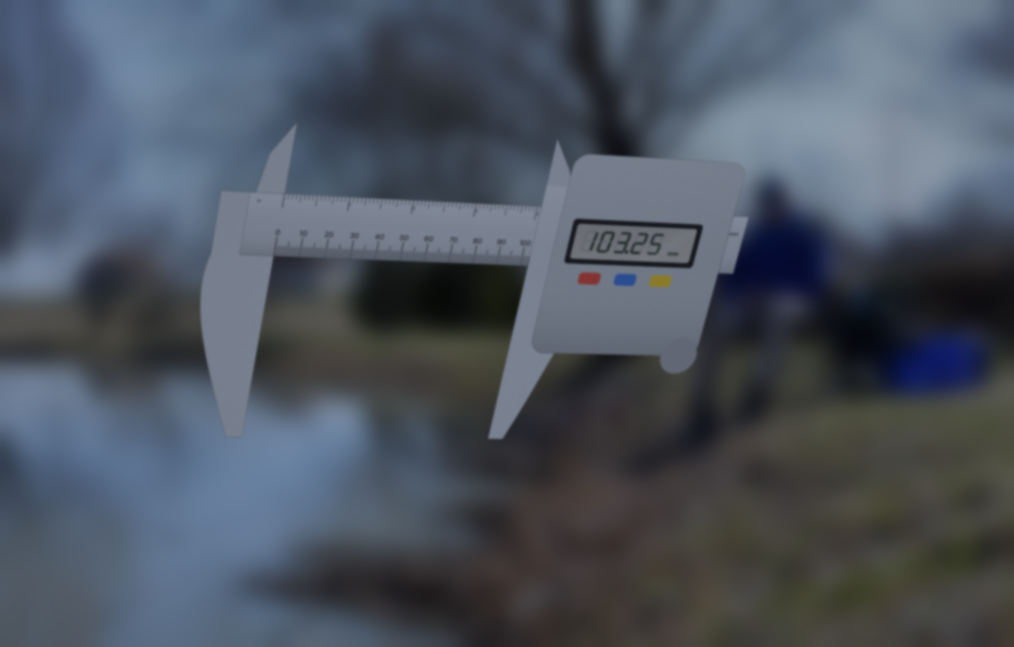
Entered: value=103.25 unit=mm
